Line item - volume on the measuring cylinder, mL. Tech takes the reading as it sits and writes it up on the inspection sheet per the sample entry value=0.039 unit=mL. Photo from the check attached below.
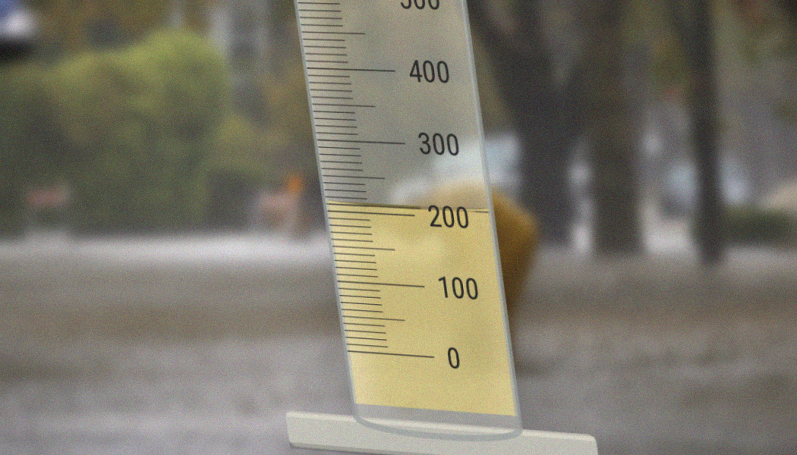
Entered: value=210 unit=mL
